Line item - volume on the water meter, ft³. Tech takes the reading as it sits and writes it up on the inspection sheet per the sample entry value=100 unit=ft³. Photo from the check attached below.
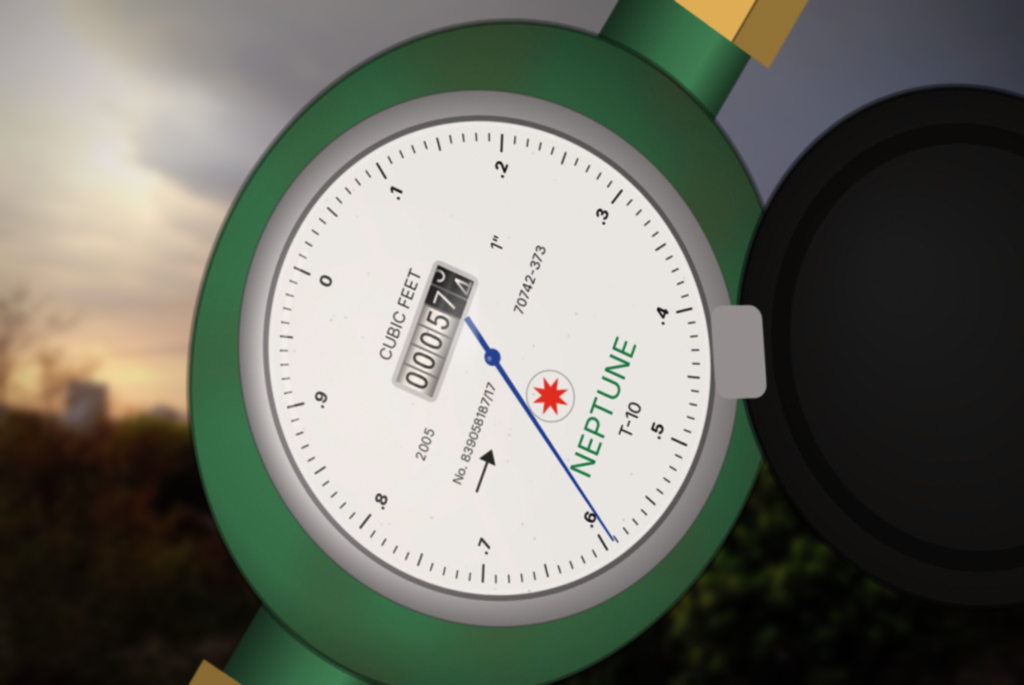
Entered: value=573.59 unit=ft³
